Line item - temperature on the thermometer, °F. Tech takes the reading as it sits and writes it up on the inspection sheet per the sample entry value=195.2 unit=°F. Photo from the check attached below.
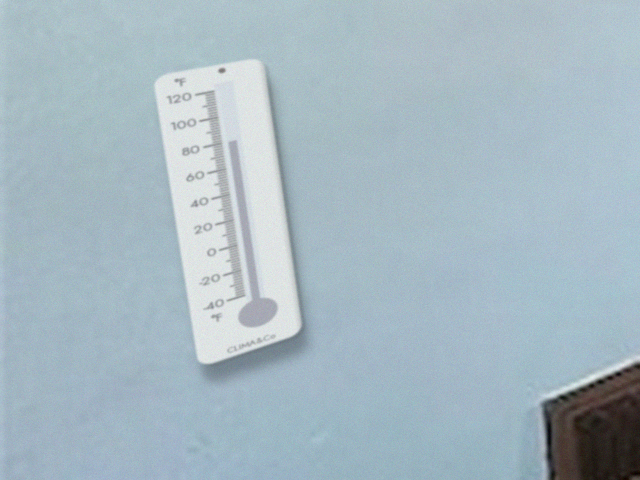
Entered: value=80 unit=°F
